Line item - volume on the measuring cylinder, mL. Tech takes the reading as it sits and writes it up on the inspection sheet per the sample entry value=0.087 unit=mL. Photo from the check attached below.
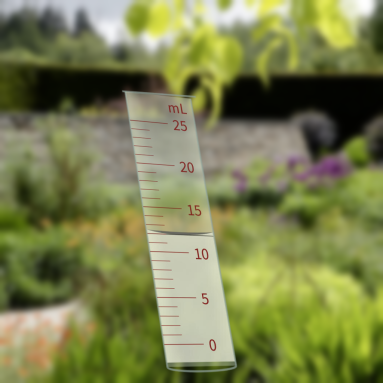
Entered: value=12 unit=mL
